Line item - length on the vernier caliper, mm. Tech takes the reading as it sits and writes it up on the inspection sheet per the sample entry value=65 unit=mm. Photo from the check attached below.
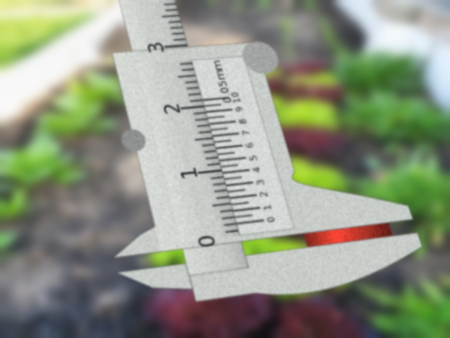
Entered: value=2.0 unit=mm
